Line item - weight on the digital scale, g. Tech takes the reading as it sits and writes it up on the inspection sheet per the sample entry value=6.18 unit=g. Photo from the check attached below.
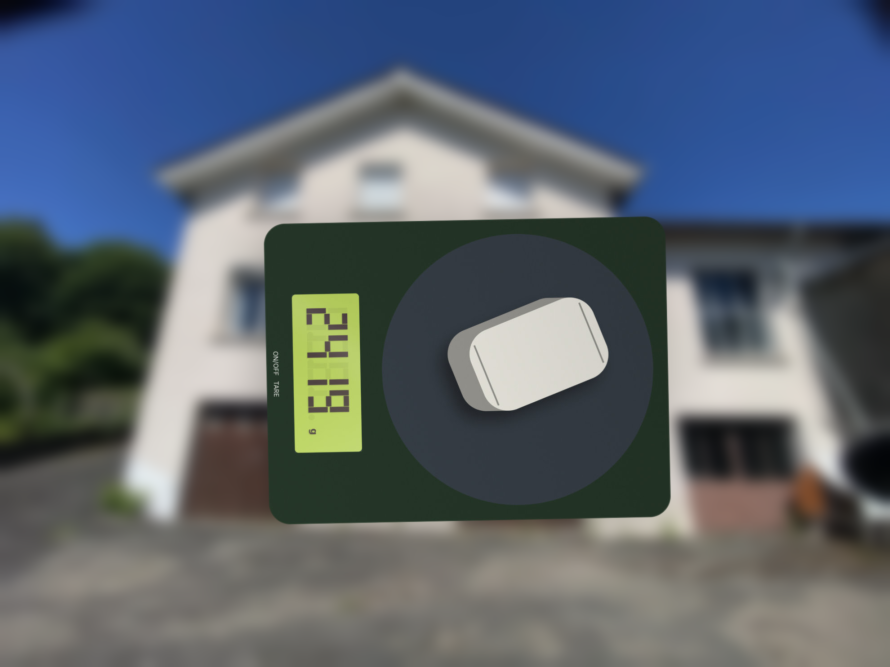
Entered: value=2419 unit=g
